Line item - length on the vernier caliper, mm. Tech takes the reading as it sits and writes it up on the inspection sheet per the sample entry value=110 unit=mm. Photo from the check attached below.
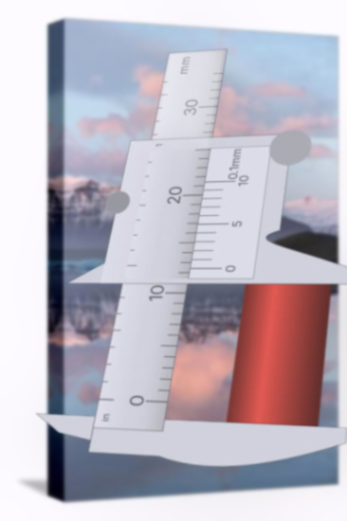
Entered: value=12.4 unit=mm
